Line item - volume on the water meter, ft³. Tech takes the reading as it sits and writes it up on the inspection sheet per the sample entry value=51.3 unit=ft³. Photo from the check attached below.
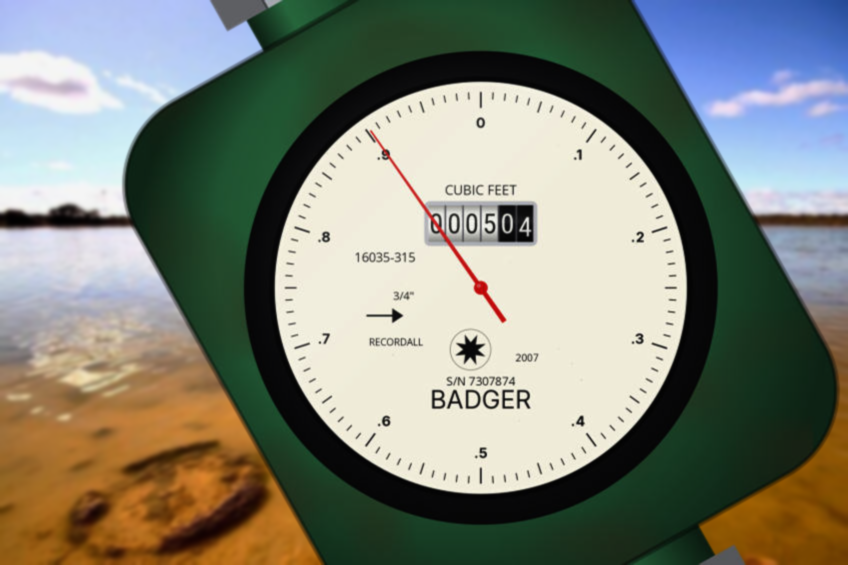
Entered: value=503.90 unit=ft³
